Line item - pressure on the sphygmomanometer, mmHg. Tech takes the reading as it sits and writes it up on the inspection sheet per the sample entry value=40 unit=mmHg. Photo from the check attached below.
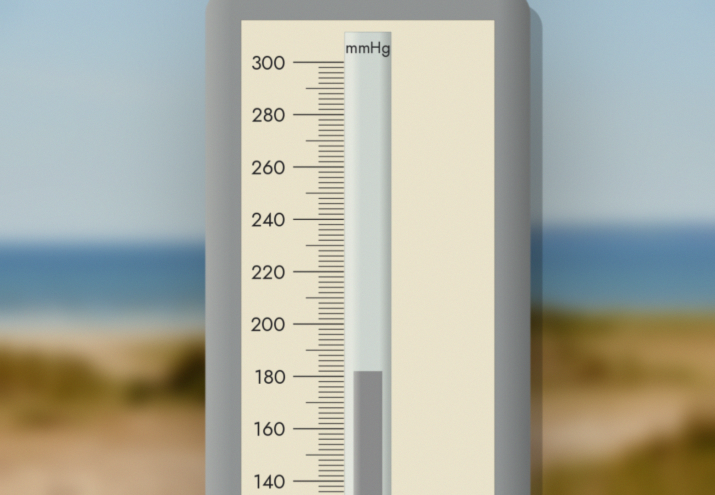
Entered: value=182 unit=mmHg
